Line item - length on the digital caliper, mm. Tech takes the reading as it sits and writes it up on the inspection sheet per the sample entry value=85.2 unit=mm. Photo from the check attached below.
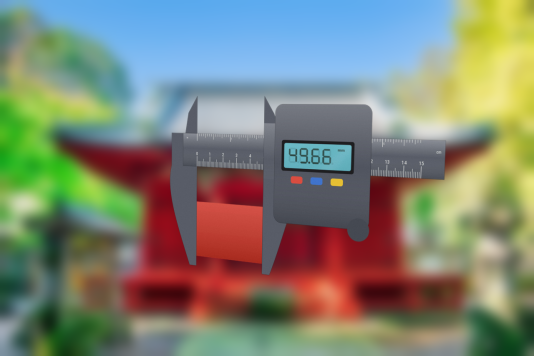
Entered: value=49.66 unit=mm
